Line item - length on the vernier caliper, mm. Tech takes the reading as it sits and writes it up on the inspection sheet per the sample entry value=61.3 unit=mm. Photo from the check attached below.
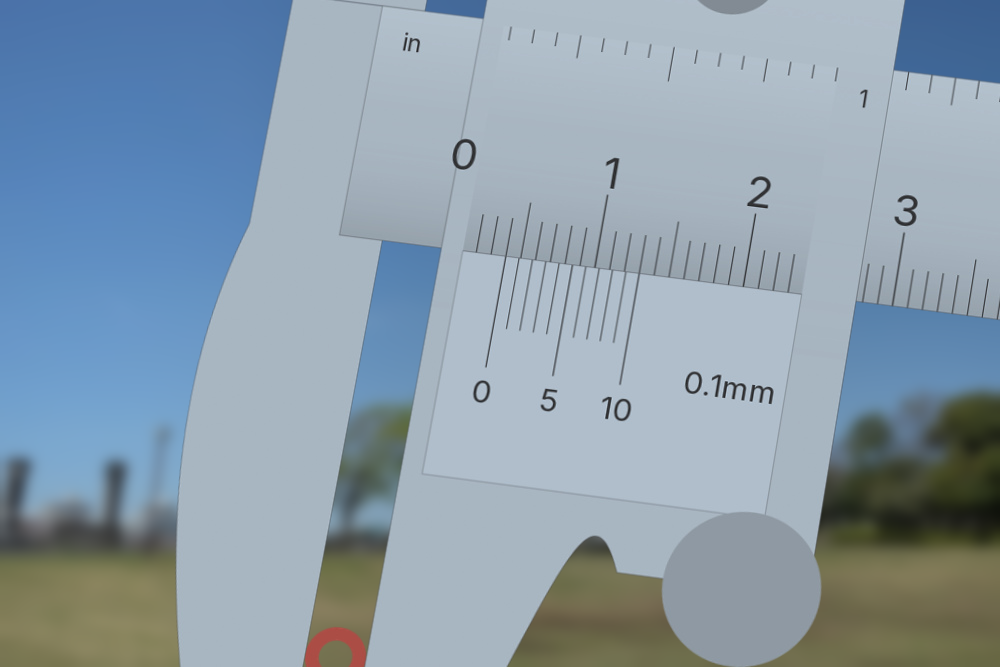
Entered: value=4.0 unit=mm
